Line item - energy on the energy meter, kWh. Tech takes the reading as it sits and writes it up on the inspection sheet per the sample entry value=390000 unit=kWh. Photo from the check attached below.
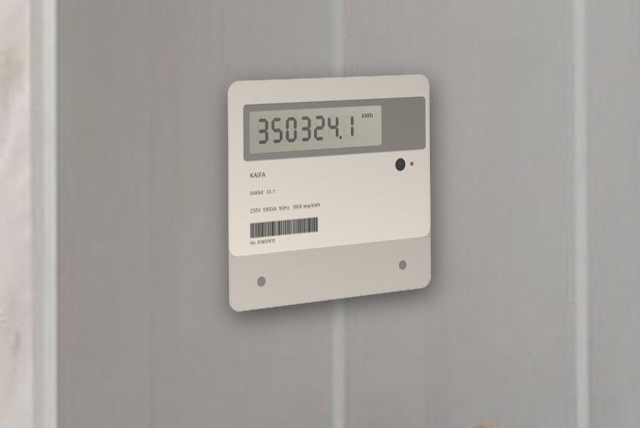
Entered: value=350324.1 unit=kWh
